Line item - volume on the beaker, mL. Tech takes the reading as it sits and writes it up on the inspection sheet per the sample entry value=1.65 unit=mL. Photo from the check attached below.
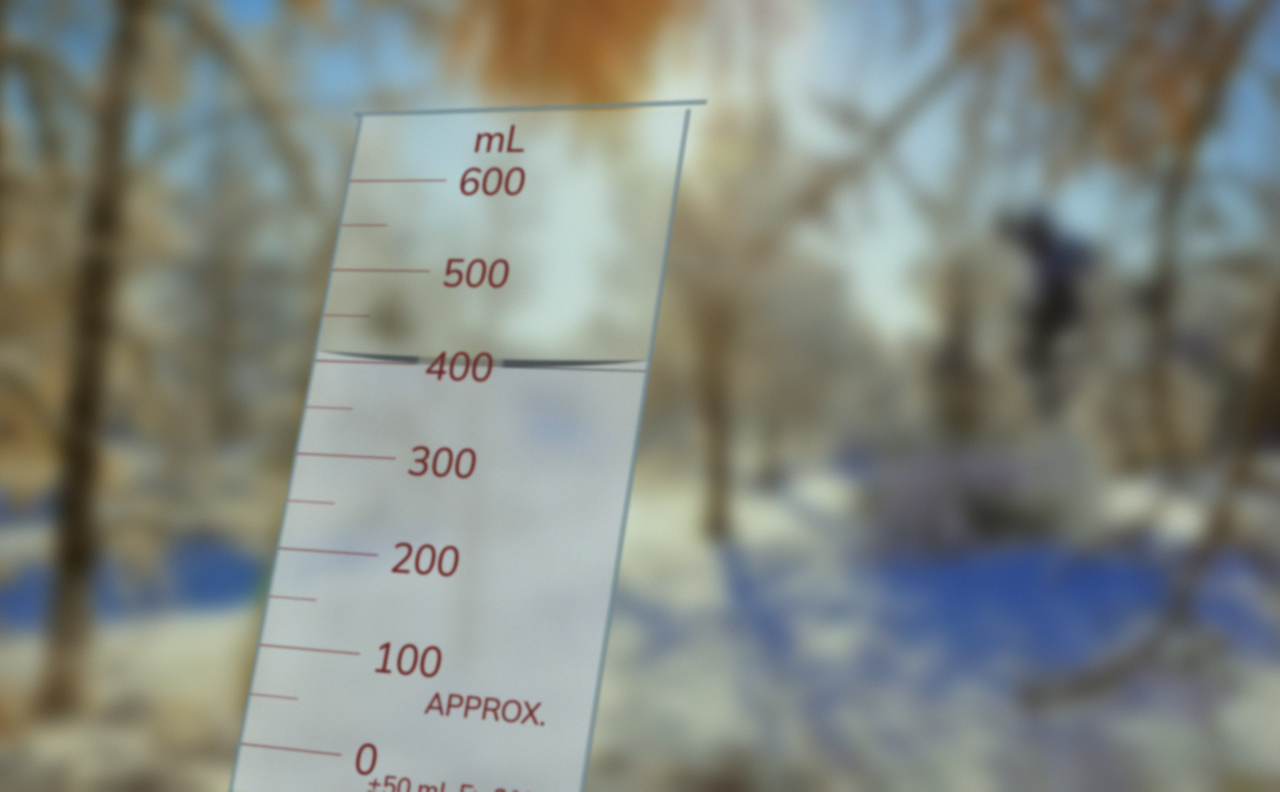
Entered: value=400 unit=mL
